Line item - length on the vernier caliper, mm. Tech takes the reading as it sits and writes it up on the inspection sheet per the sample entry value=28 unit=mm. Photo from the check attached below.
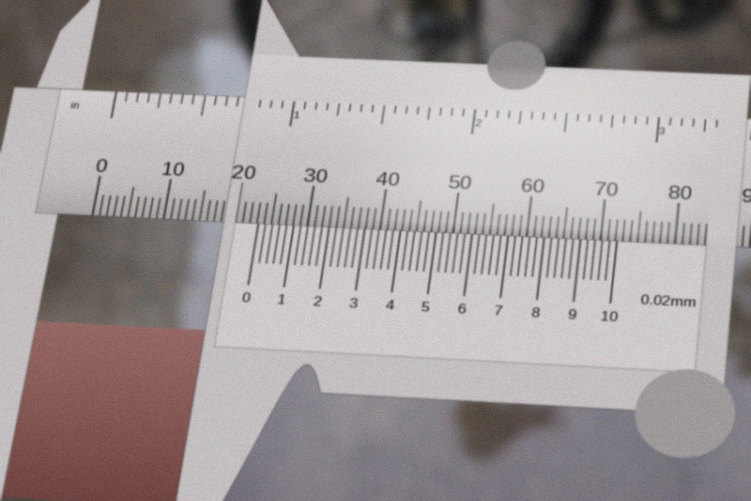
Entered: value=23.2 unit=mm
